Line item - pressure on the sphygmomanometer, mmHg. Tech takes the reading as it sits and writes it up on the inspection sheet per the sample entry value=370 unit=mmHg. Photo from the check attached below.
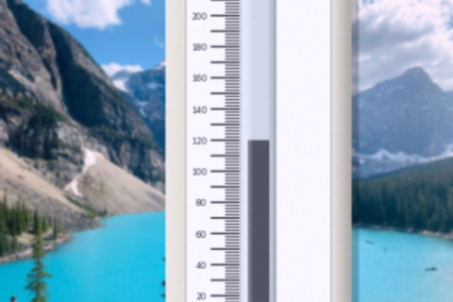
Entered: value=120 unit=mmHg
